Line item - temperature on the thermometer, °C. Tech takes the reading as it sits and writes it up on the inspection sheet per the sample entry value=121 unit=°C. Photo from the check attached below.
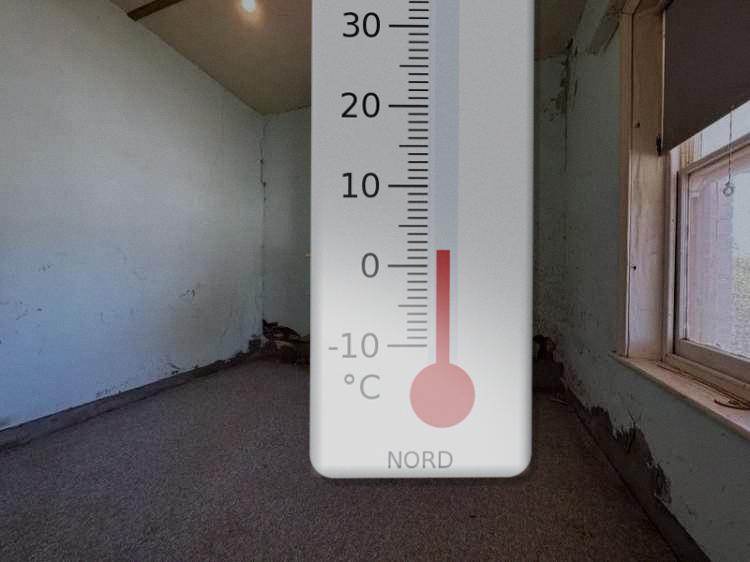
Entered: value=2 unit=°C
